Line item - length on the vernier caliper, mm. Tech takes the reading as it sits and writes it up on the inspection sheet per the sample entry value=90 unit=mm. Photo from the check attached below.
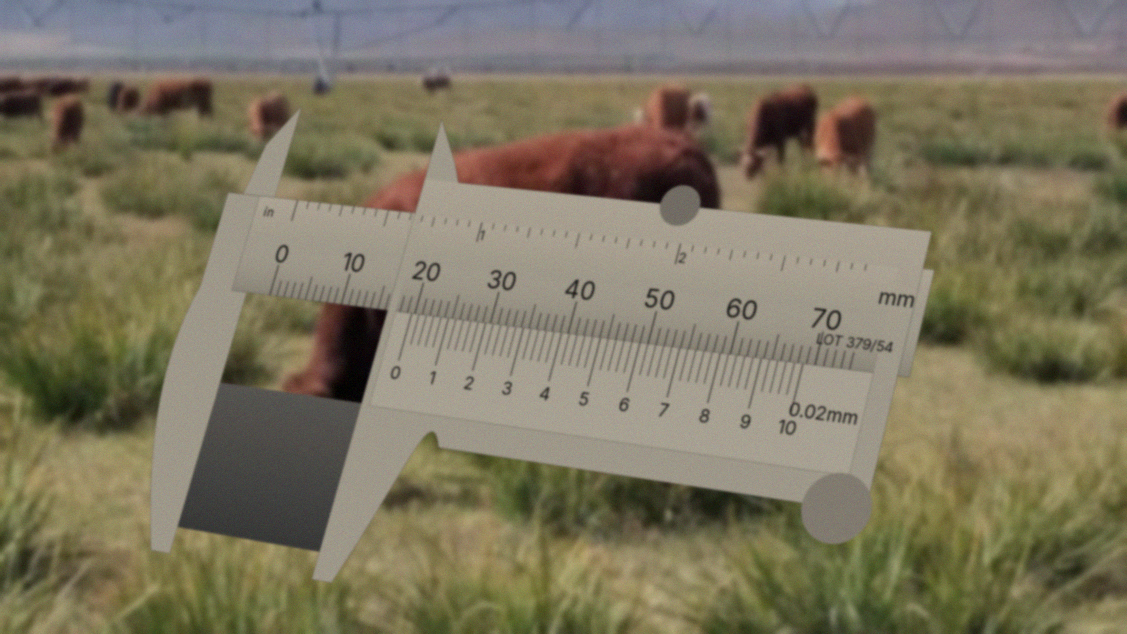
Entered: value=19.6 unit=mm
